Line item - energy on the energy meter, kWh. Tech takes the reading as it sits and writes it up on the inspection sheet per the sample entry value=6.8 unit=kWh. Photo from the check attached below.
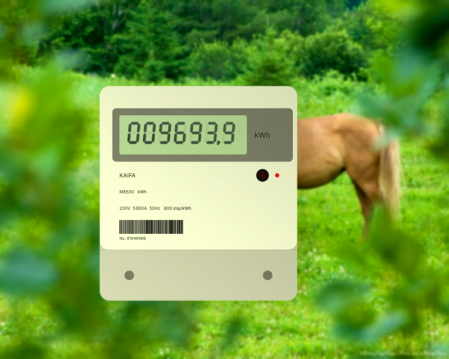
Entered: value=9693.9 unit=kWh
